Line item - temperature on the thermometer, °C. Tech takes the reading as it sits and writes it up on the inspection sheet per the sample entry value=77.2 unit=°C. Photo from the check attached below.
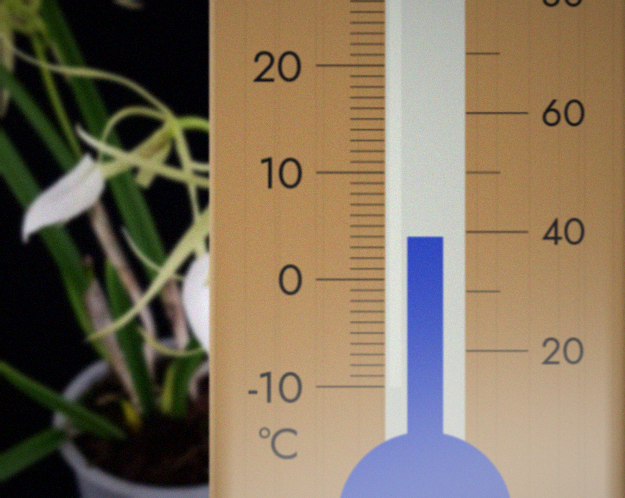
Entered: value=4 unit=°C
